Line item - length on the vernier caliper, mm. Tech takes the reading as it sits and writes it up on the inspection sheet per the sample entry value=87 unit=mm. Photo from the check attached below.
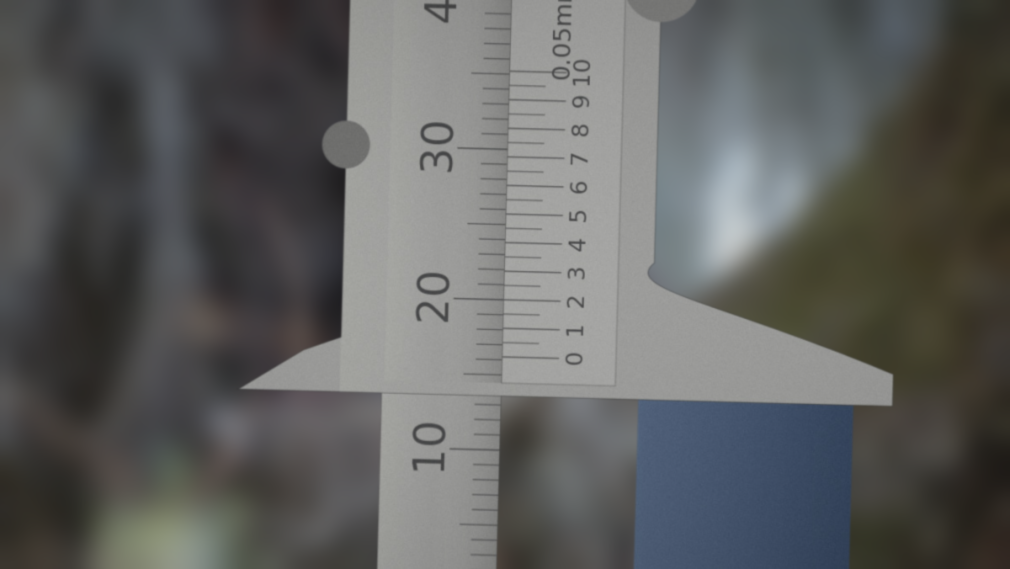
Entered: value=16.2 unit=mm
